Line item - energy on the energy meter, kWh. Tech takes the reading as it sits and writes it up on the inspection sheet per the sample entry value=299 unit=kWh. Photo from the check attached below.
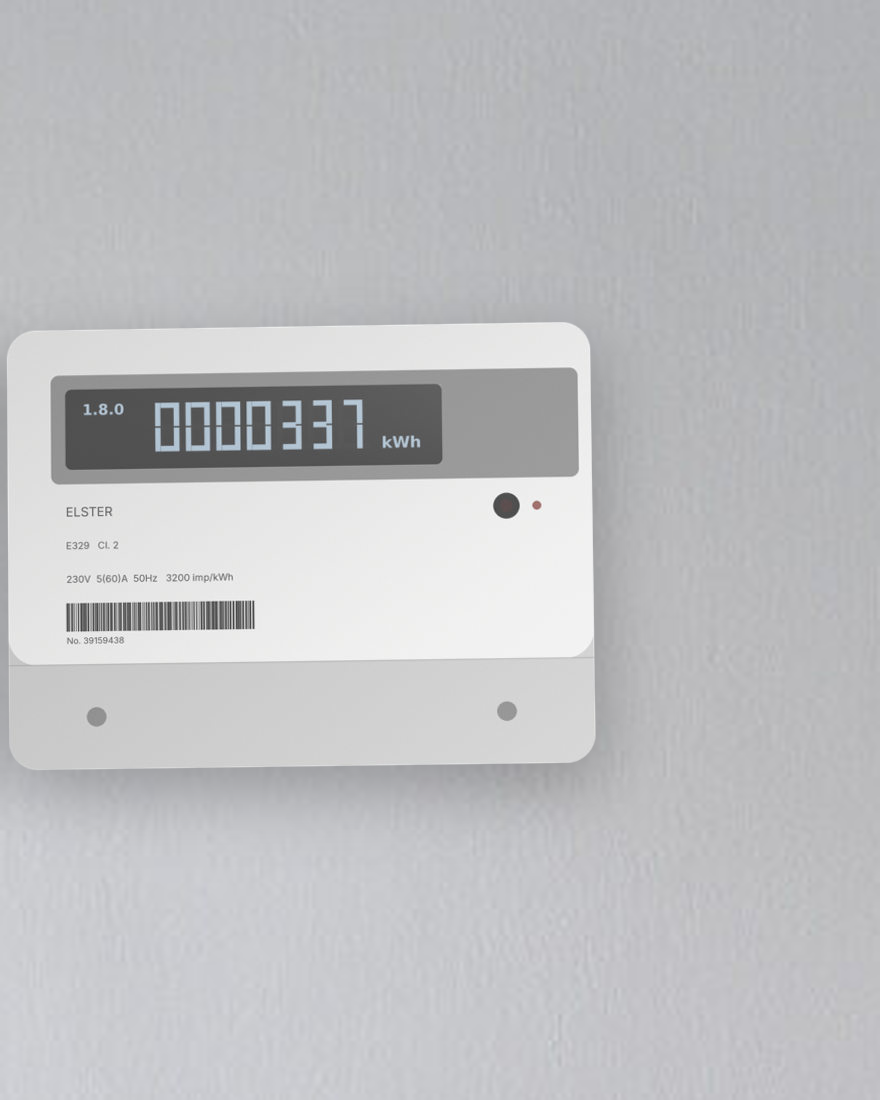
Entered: value=337 unit=kWh
